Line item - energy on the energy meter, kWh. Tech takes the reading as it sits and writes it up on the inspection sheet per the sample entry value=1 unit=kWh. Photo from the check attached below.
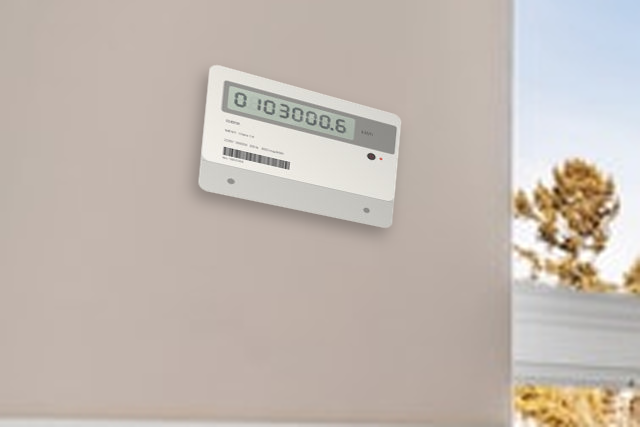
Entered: value=103000.6 unit=kWh
